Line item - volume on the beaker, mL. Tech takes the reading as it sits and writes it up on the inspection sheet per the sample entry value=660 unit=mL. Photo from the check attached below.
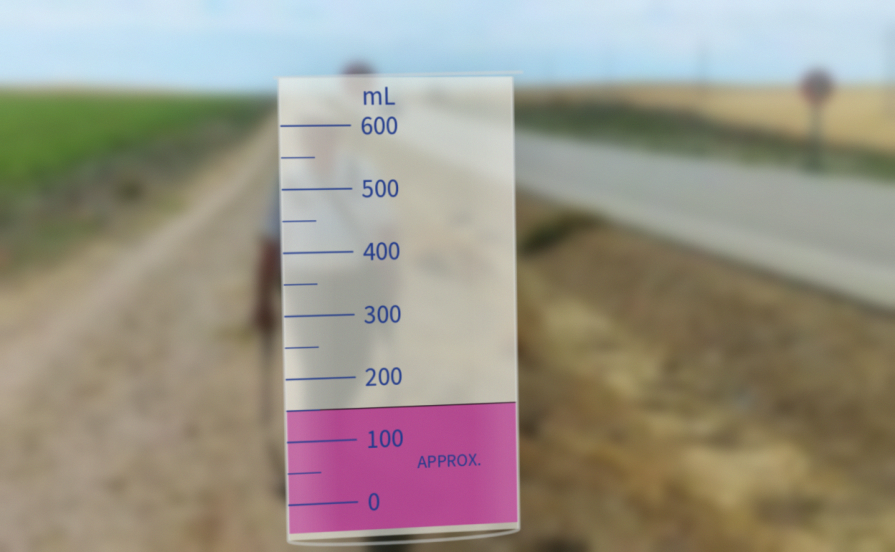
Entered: value=150 unit=mL
